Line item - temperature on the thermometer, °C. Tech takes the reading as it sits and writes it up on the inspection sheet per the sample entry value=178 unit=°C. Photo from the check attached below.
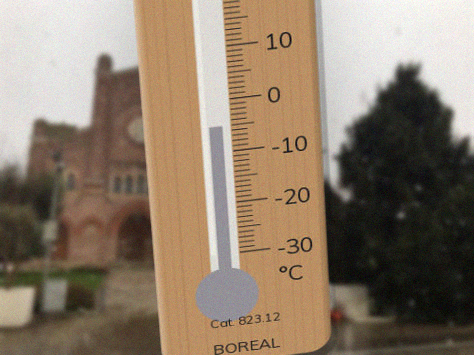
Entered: value=-5 unit=°C
